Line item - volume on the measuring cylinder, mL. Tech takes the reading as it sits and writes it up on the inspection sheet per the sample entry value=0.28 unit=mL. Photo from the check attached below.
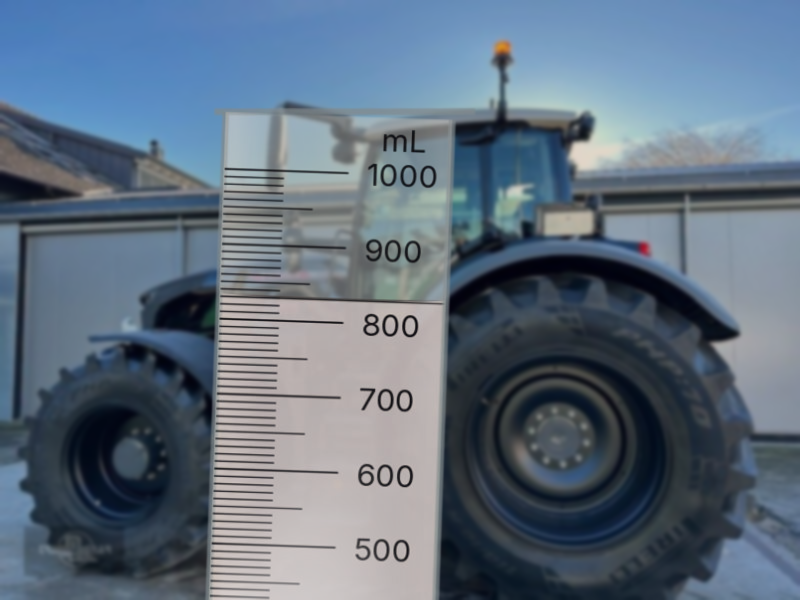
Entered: value=830 unit=mL
